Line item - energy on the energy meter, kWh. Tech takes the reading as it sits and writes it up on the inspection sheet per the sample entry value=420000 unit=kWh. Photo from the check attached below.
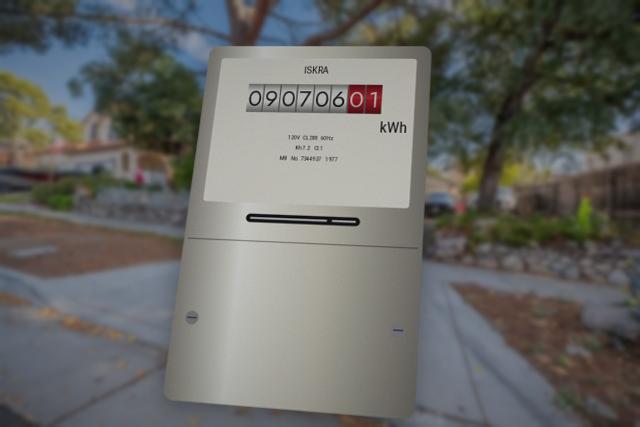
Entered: value=90706.01 unit=kWh
